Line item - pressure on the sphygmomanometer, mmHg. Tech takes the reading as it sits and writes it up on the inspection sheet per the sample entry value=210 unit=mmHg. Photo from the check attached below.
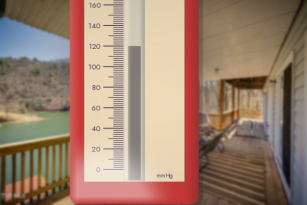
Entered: value=120 unit=mmHg
